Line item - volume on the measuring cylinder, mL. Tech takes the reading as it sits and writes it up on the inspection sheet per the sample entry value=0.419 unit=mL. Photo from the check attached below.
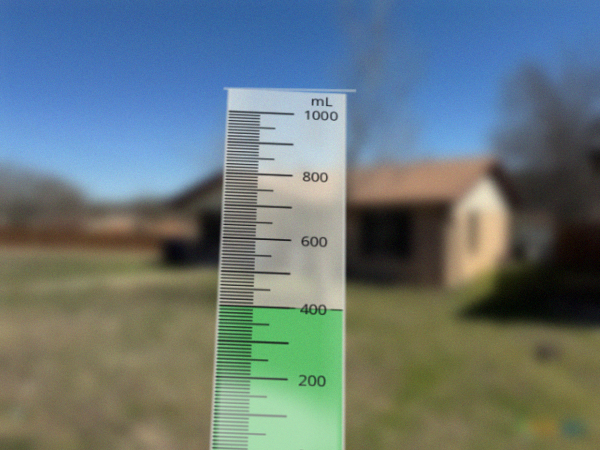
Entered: value=400 unit=mL
